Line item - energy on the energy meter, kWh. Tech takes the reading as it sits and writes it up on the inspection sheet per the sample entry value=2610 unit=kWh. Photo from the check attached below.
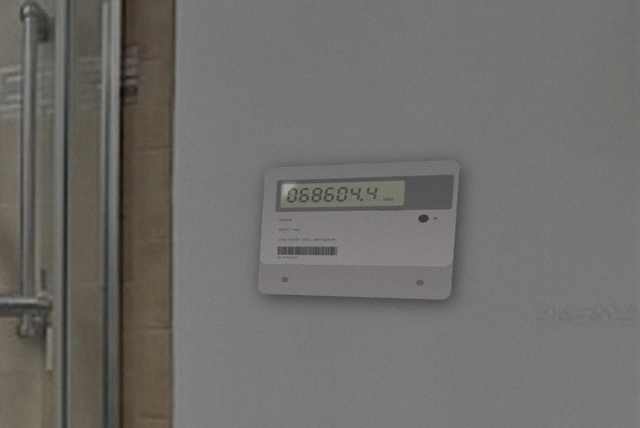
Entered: value=68604.4 unit=kWh
